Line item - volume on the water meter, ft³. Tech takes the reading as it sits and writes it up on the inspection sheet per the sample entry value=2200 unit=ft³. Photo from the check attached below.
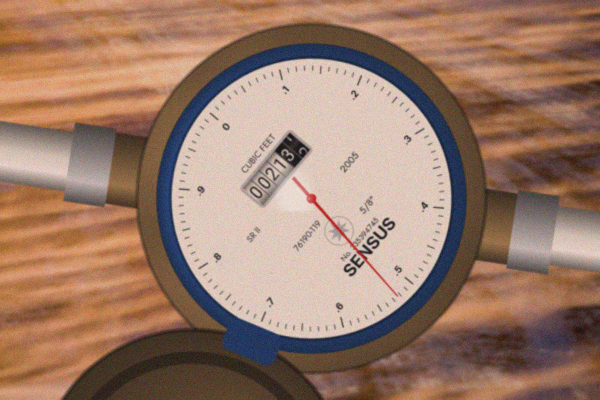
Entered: value=2131.52 unit=ft³
